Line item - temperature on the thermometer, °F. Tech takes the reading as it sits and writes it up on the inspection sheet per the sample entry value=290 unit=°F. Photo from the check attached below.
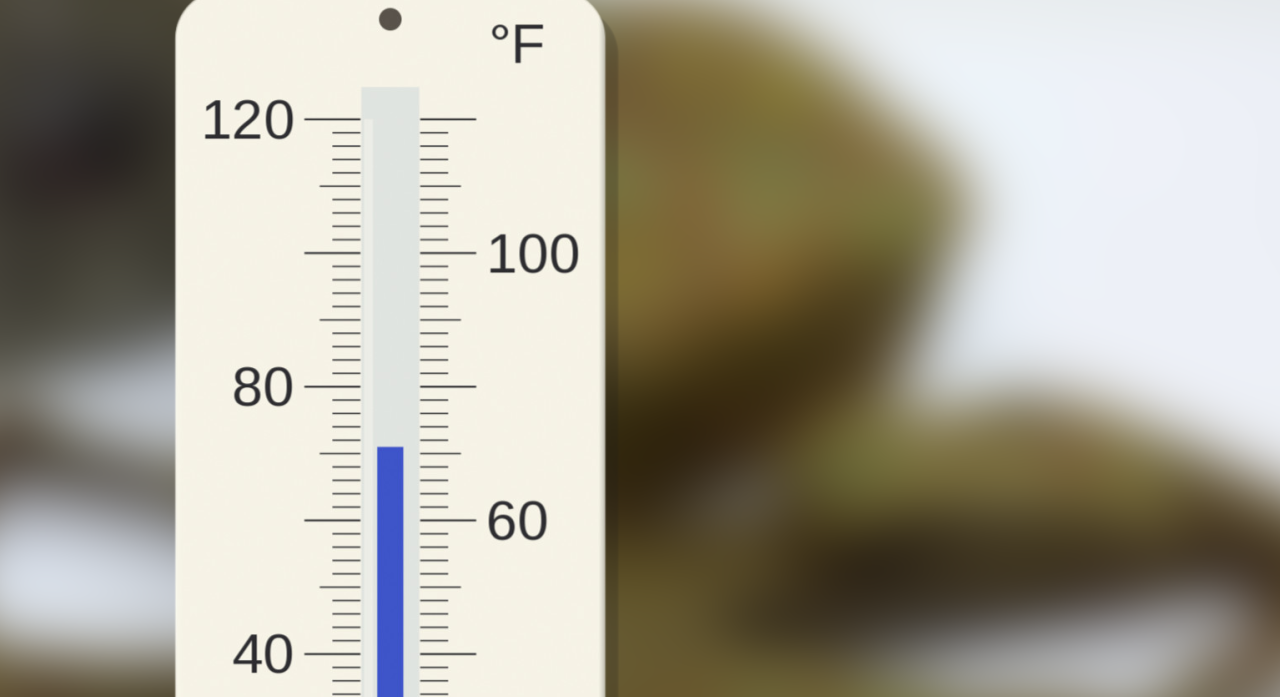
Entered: value=71 unit=°F
